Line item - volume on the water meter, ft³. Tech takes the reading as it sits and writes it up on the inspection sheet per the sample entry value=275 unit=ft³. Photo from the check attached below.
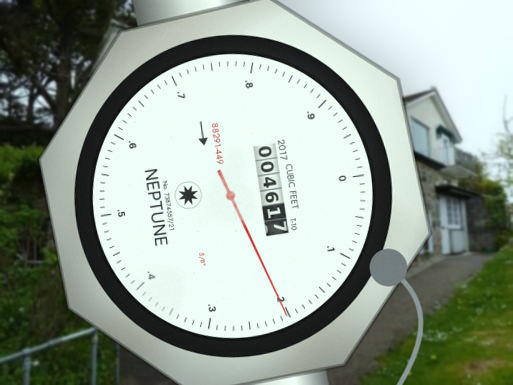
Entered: value=4617.20 unit=ft³
